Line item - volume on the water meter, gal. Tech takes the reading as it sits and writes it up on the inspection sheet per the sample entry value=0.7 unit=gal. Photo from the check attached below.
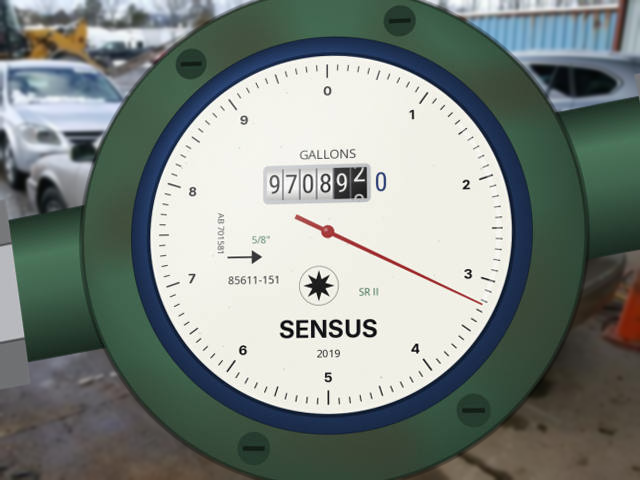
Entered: value=9708923.2 unit=gal
